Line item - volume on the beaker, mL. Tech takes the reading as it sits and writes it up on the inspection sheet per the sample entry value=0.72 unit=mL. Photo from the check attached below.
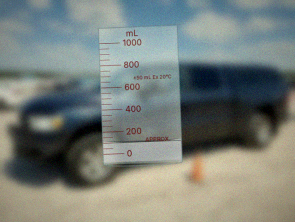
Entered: value=100 unit=mL
